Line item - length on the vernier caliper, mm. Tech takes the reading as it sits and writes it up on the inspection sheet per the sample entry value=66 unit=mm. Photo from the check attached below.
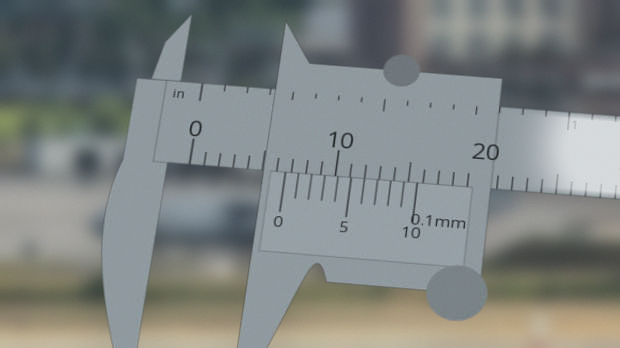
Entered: value=6.6 unit=mm
